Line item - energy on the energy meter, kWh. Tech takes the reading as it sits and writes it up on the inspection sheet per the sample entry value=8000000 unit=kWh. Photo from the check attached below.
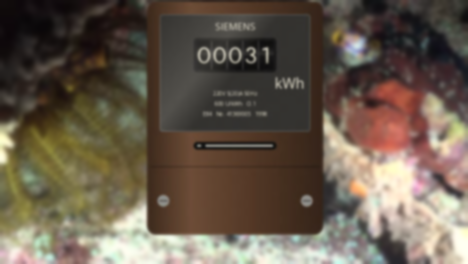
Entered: value=31 unit=kWh
